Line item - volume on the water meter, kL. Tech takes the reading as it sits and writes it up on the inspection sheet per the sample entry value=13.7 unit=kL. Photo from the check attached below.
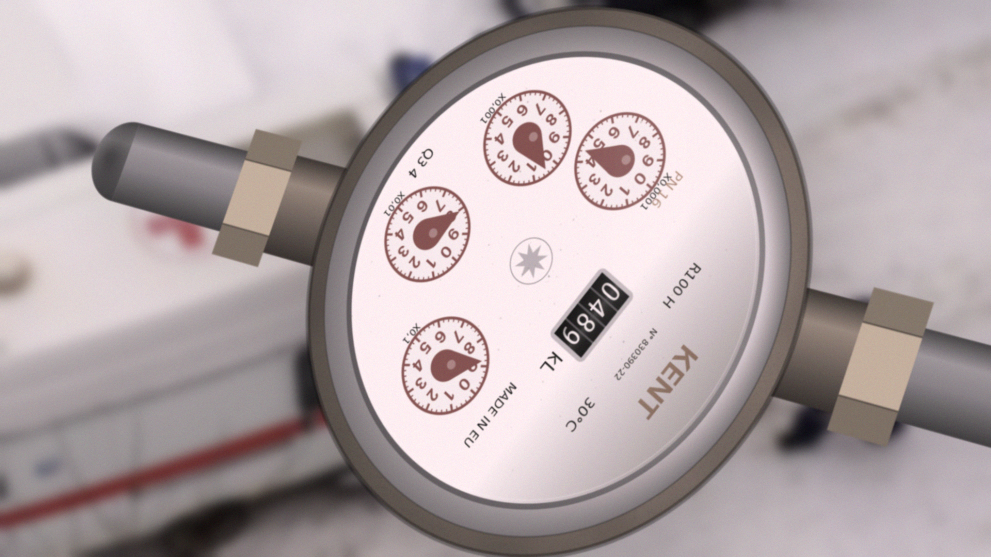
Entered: value=488.8804 unit=kL
